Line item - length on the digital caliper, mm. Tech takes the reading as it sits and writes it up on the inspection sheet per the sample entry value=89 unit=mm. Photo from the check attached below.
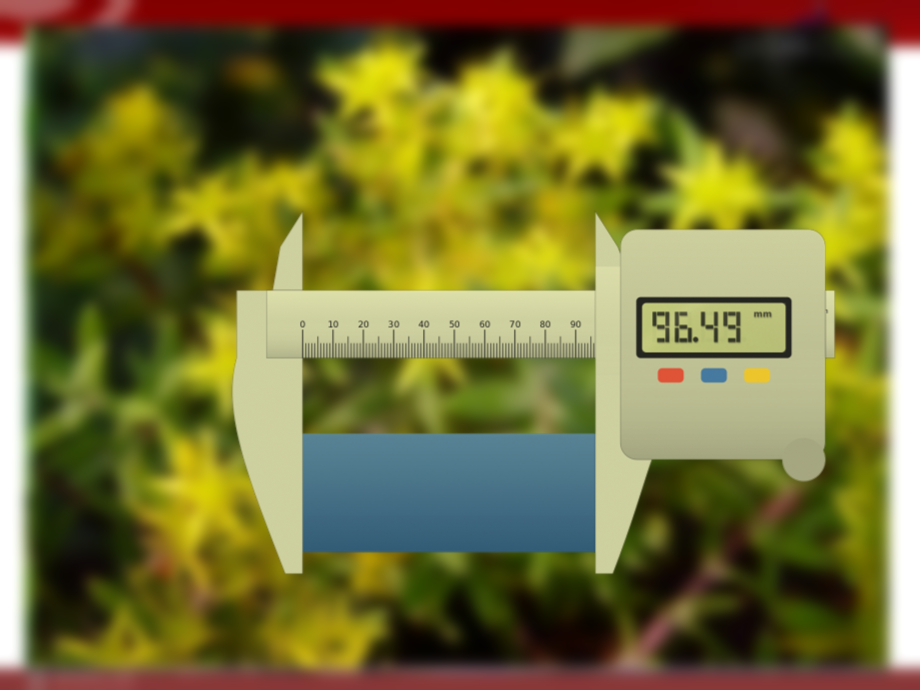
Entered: value=96.49 unit=mm
